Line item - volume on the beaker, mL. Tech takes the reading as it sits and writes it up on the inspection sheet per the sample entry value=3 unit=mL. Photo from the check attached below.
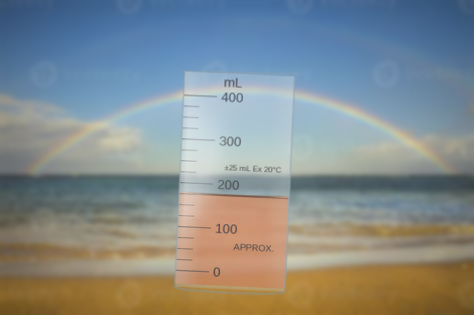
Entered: value=175 unit=mL
